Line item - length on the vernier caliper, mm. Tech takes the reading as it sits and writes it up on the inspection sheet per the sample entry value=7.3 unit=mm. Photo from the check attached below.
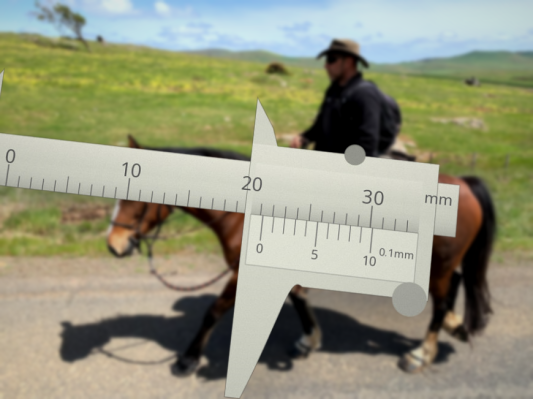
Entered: value=21.2 unit=mm
